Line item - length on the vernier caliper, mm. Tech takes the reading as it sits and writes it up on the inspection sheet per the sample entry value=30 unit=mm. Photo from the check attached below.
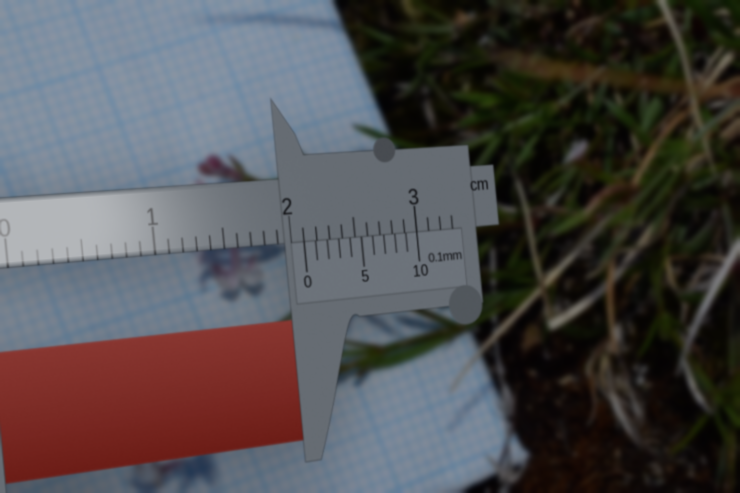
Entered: value=21.0 unit=mm
